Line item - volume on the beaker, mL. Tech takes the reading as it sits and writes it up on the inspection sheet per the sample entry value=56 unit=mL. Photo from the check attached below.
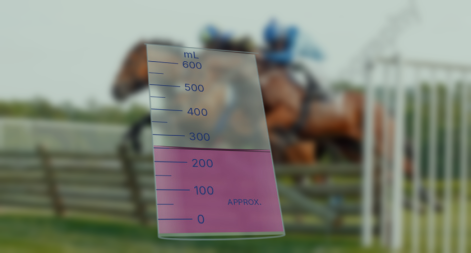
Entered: value=250 unit=mL
